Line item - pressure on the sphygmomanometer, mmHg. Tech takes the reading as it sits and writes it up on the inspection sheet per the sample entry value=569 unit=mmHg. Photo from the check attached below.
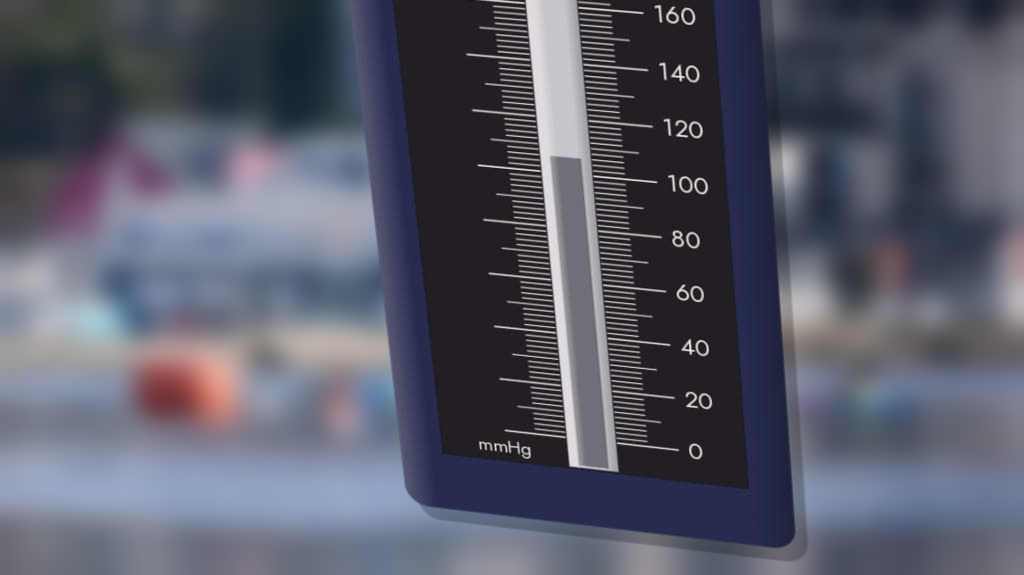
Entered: value=106 unit=mmHg
